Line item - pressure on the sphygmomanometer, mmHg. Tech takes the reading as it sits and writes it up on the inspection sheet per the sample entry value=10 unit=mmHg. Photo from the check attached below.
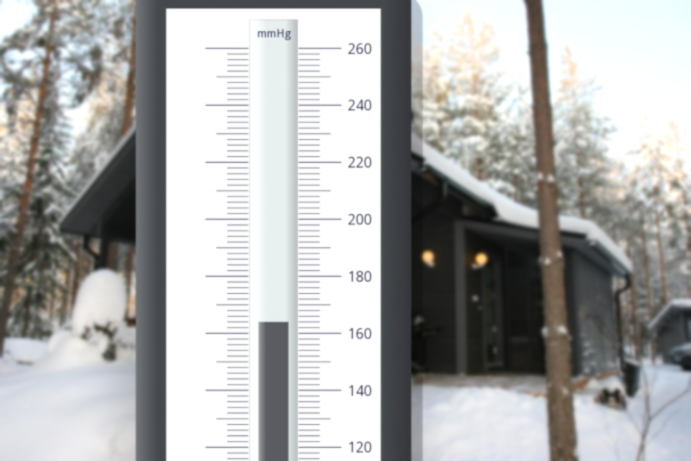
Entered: value=164 unit=mmHg
